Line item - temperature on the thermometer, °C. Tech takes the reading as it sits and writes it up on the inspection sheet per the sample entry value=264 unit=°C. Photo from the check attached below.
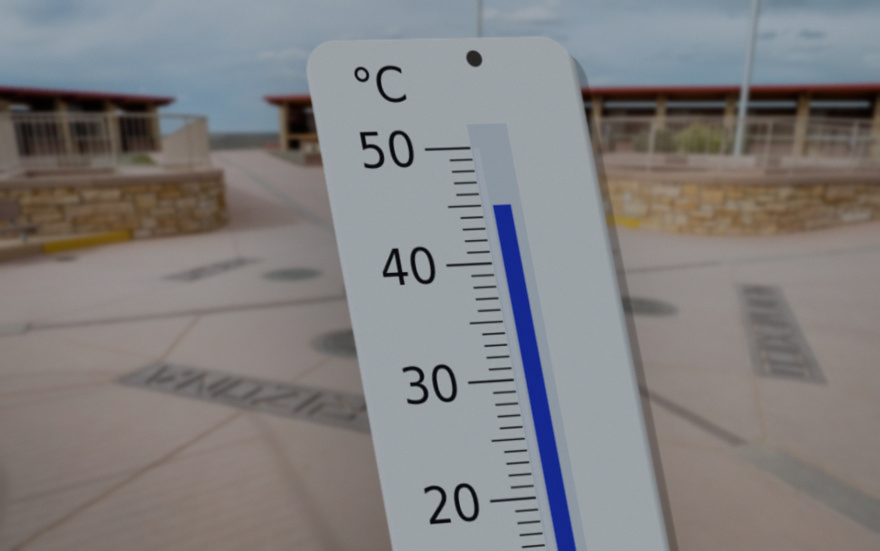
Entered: value=45 unit=°C
